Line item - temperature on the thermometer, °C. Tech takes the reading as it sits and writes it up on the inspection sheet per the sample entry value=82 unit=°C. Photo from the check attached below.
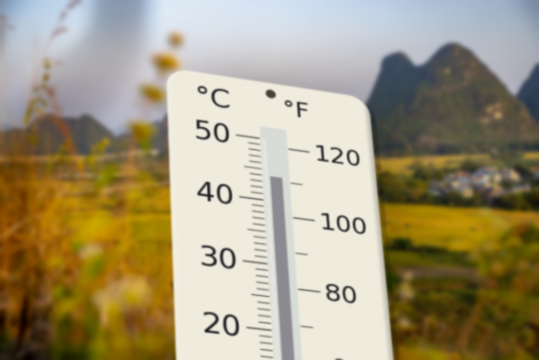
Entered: value=44 unit=°C
